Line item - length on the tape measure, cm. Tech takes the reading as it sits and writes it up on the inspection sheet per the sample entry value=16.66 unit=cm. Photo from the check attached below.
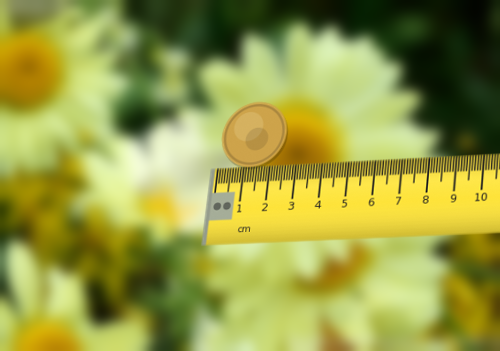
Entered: value=2.5 unit=cm
